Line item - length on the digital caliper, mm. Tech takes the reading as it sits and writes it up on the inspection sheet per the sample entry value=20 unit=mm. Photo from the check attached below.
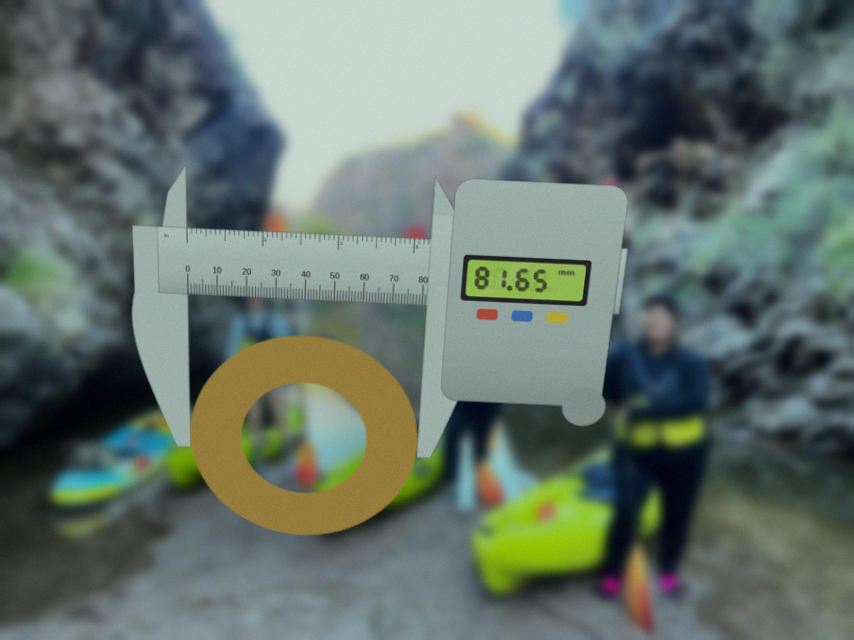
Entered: value=81.65 unit=mm
